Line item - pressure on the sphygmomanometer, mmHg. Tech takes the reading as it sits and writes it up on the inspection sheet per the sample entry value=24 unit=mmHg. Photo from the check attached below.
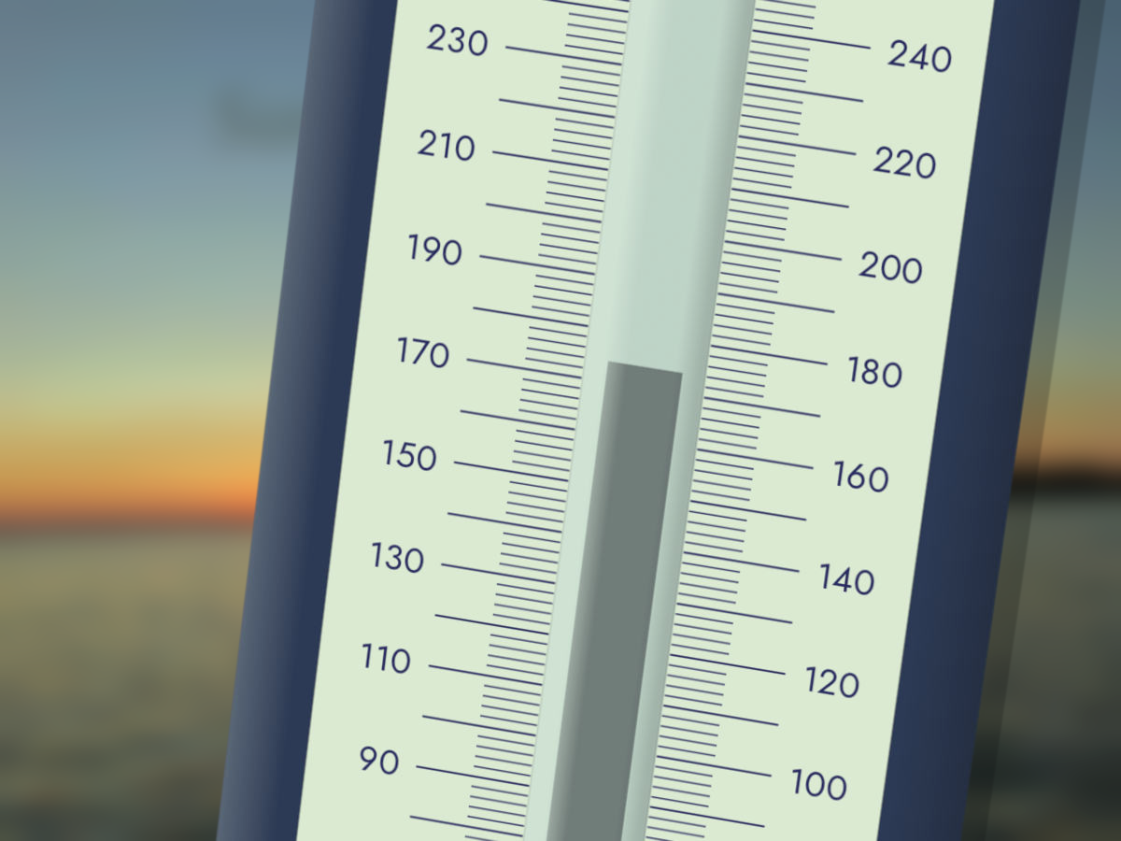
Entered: value=174 unit=mmHg
